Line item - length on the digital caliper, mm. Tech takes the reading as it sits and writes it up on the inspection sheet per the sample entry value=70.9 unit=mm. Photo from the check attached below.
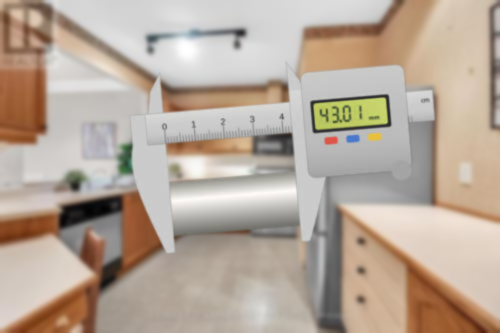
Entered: value=43.01 unit=mm
